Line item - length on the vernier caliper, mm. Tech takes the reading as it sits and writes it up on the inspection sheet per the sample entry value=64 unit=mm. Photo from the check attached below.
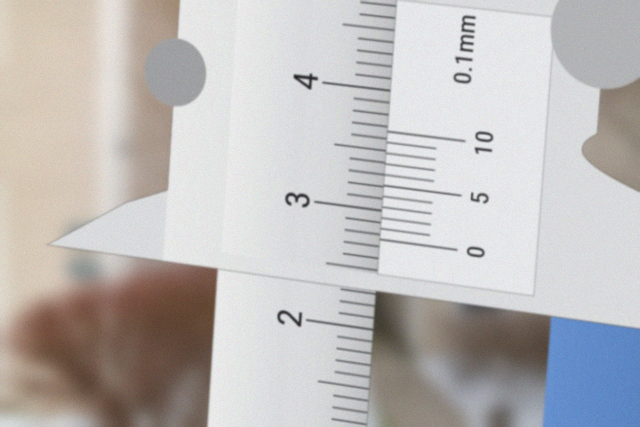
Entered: value=27.6 unit=mm
